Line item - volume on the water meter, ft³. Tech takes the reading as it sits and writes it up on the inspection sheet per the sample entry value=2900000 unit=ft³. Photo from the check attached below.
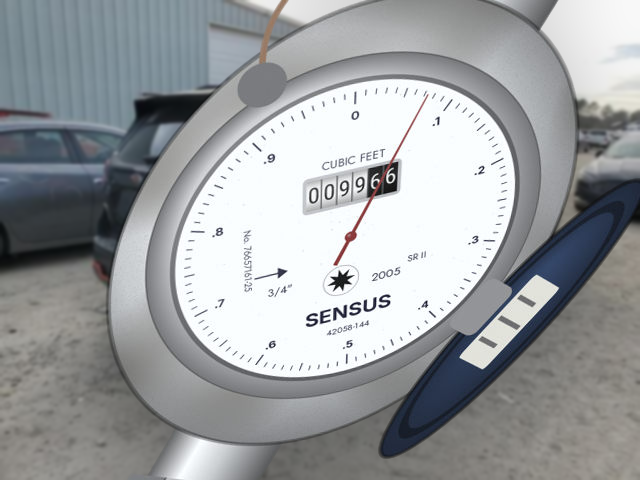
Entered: value=9966.07 unit=ft³
